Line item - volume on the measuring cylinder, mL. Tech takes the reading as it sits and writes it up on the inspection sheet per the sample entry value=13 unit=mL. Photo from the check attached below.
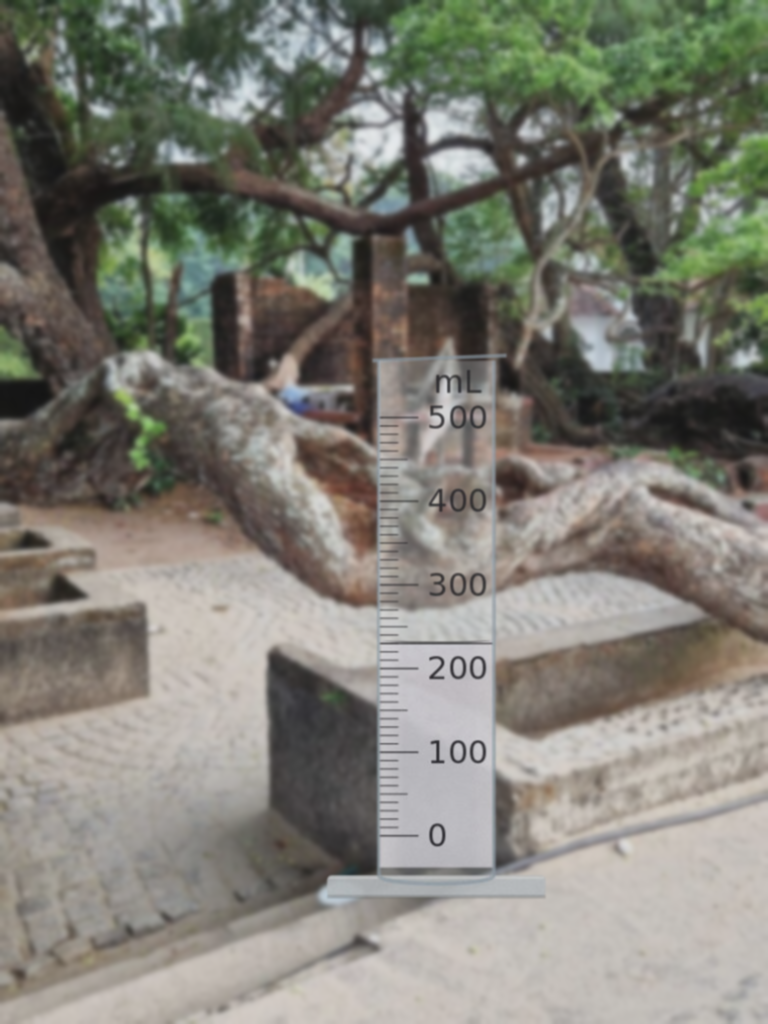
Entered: value=230 unit=mL
